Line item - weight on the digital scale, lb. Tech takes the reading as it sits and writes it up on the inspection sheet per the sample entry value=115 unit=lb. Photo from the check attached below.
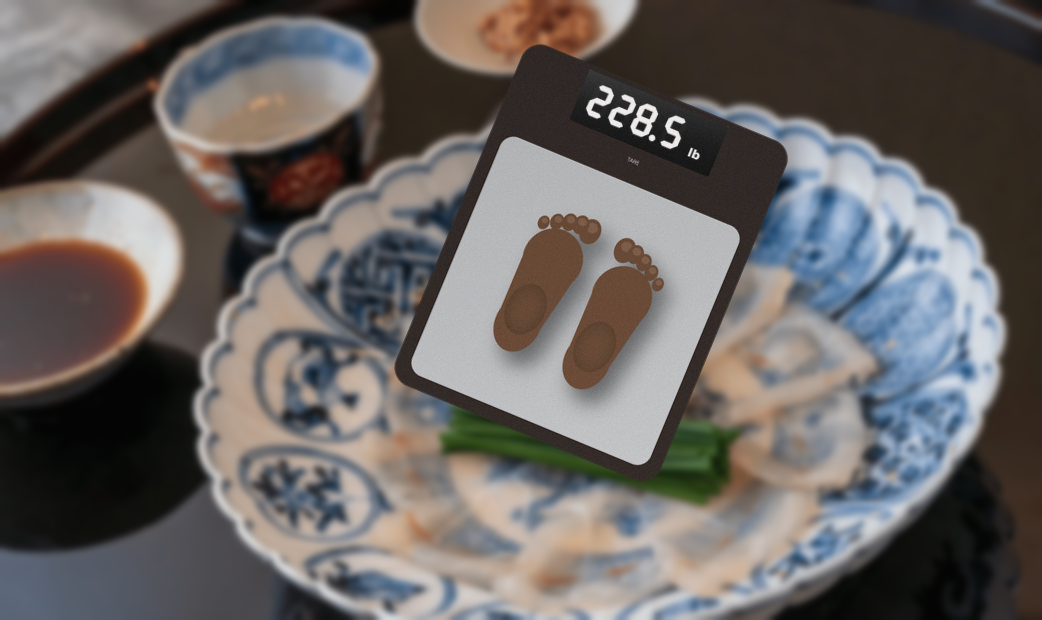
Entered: value=228.5 unit=lb
